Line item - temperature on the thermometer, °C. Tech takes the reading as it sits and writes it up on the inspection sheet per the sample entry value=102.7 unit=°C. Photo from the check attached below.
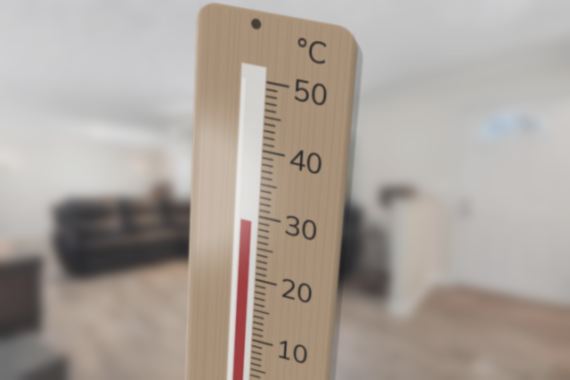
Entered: value=29 unit=°C
